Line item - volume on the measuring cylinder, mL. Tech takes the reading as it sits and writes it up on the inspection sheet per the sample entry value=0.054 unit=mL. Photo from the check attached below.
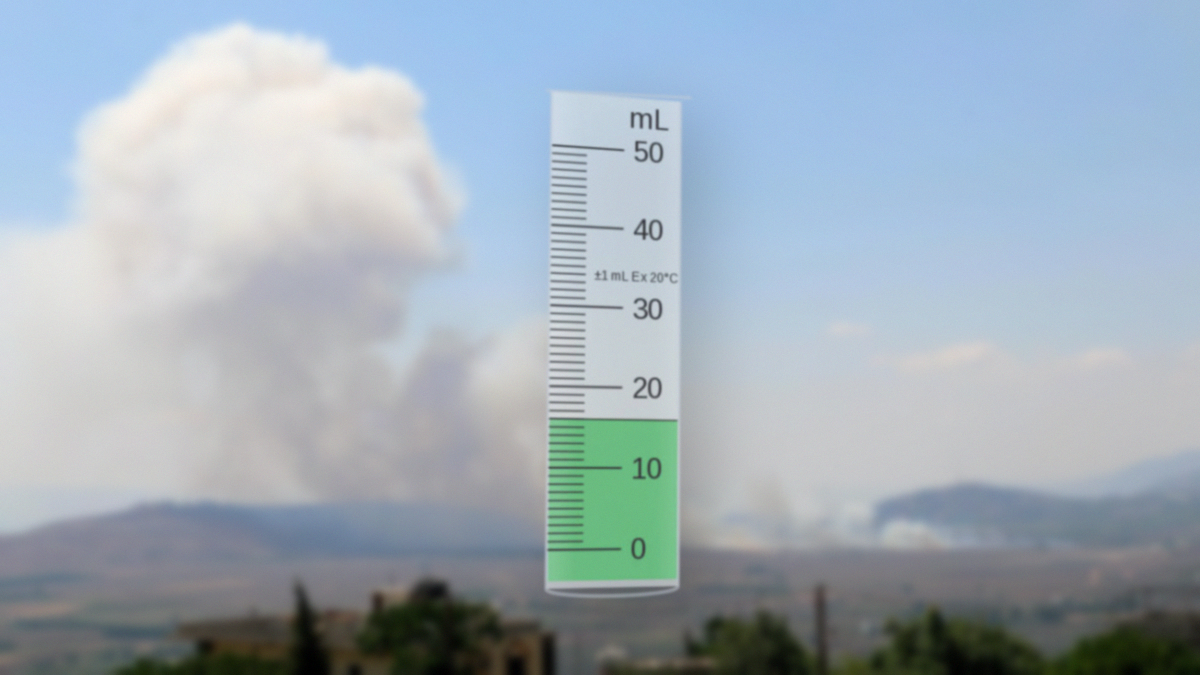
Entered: value=16 unit=mL
